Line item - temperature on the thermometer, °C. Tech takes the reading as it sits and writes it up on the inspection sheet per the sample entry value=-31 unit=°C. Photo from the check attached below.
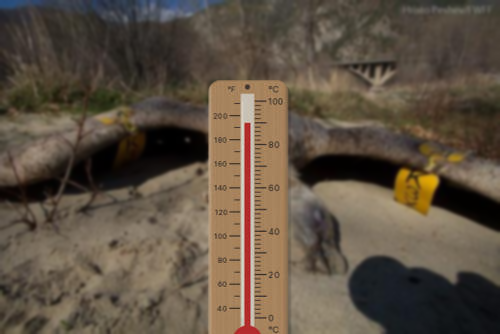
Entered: value=90 unit=°C
